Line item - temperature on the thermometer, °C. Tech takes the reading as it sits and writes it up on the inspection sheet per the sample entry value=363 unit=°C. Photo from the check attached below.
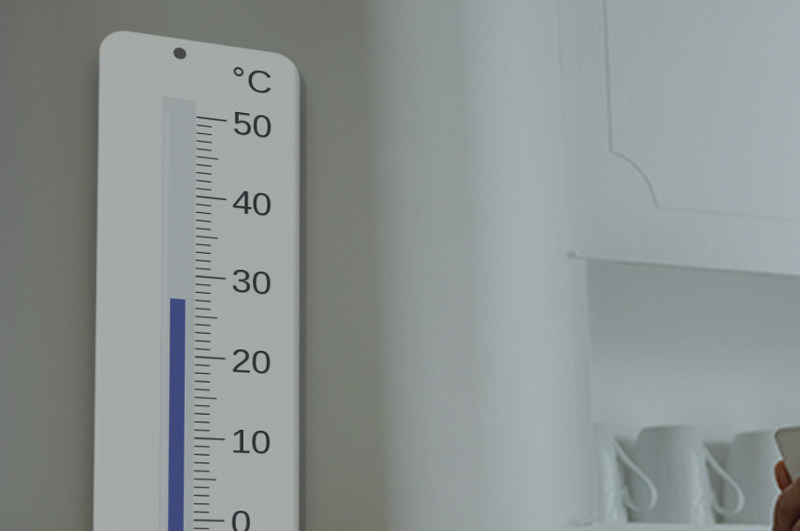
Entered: value=27 unit=°C
